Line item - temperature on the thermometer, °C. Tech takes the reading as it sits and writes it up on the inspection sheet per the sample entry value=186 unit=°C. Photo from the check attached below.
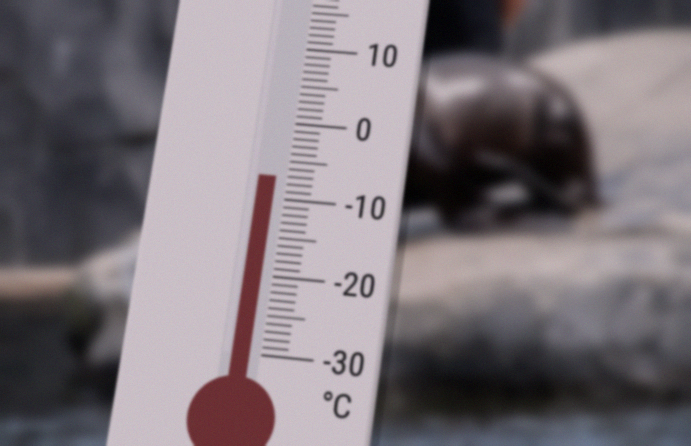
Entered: value=-7 unit=°C
